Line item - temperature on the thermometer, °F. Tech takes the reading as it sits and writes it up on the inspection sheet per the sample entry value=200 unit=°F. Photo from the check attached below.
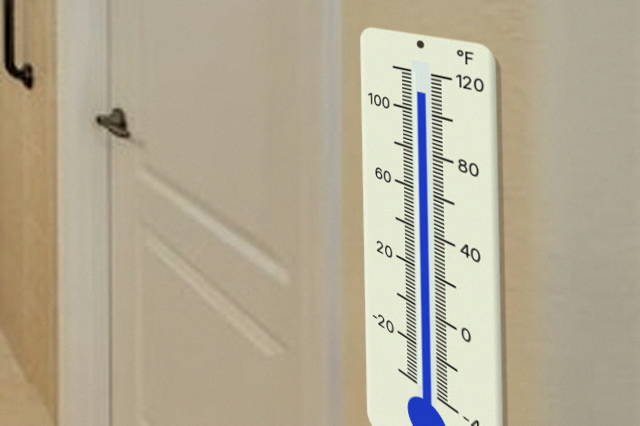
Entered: value=110 unit=°F
